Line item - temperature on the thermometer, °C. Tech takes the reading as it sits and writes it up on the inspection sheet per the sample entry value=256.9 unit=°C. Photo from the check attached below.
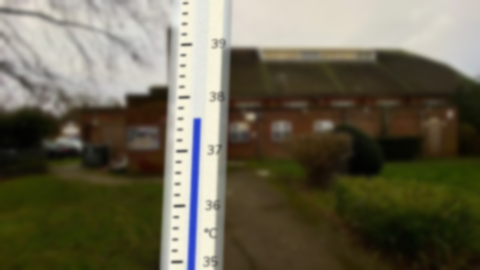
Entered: value=37.6 unit=°C
